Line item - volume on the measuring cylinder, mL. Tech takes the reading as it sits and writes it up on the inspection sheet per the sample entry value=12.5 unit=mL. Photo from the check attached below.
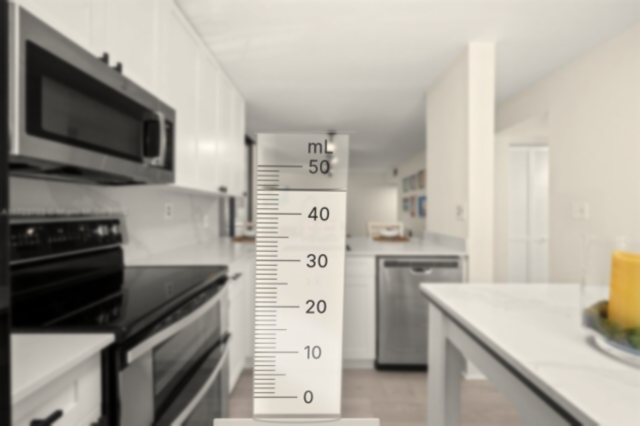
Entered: value=45 unit=mL
